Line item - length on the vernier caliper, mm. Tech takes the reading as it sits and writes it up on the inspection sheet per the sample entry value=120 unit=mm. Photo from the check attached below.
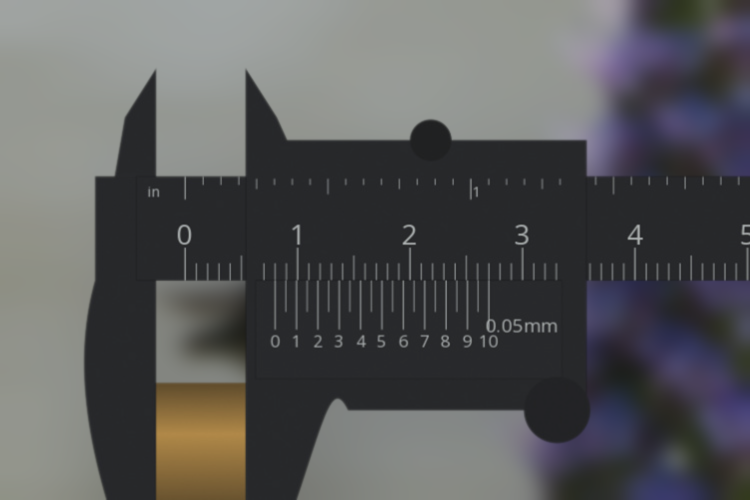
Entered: value=8.0 unit=mm
